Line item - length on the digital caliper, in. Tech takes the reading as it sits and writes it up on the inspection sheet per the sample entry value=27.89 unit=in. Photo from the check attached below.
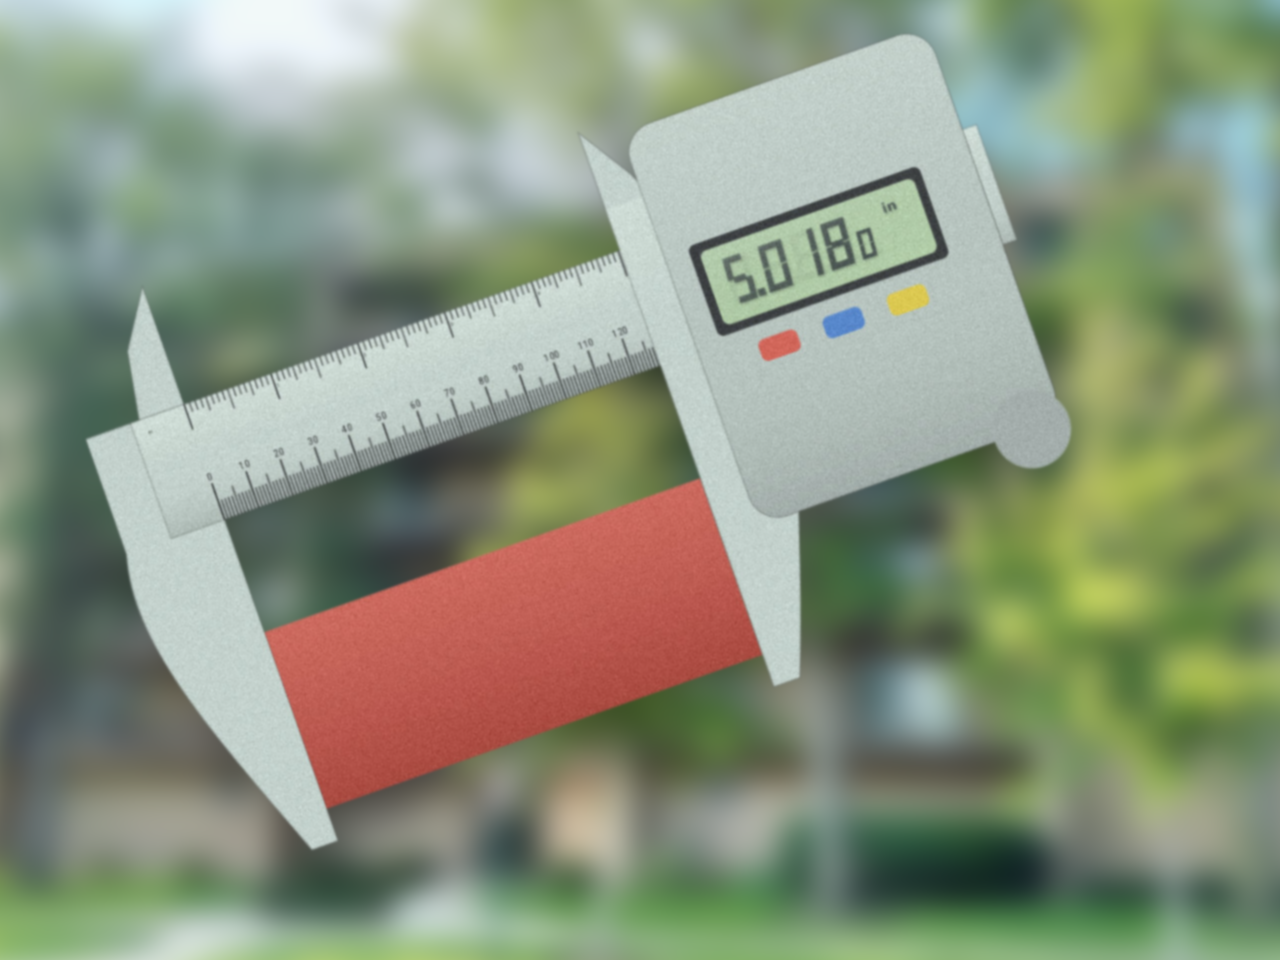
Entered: value=5.0180 unit=in
